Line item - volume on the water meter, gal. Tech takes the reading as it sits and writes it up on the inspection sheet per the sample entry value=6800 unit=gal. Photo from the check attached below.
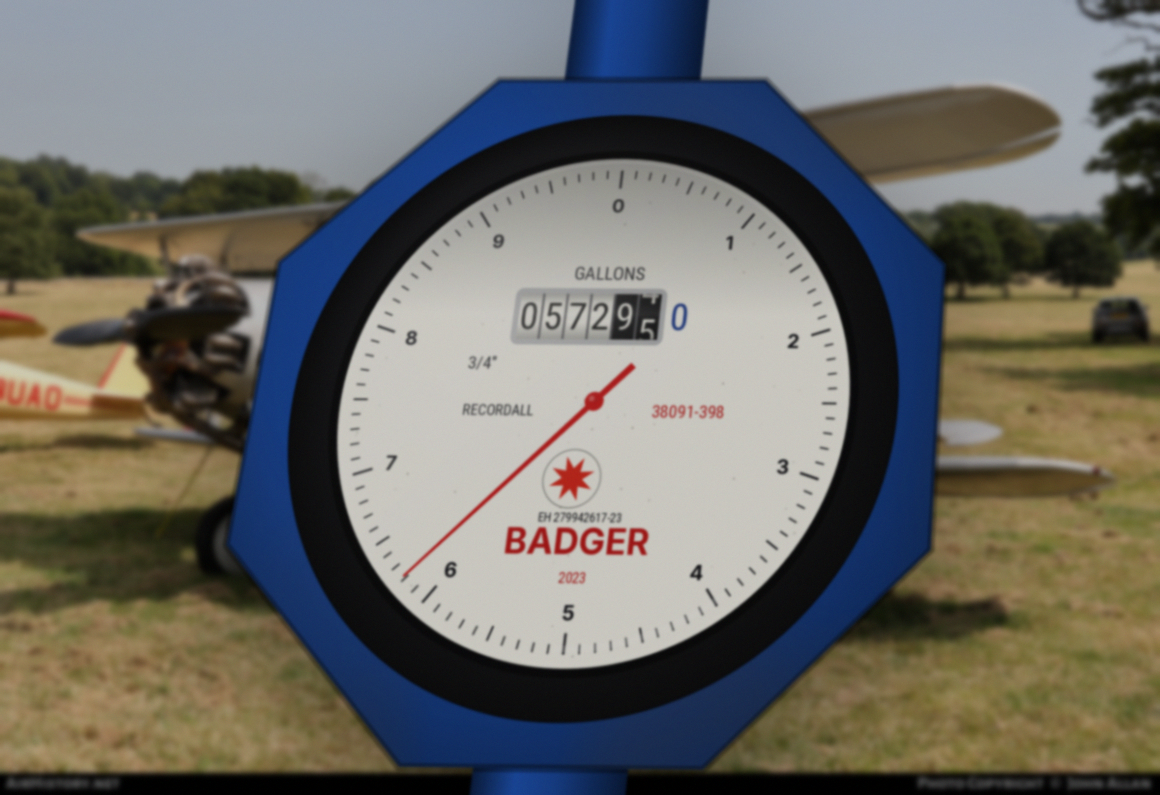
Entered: value=572946.2 unit=gal
